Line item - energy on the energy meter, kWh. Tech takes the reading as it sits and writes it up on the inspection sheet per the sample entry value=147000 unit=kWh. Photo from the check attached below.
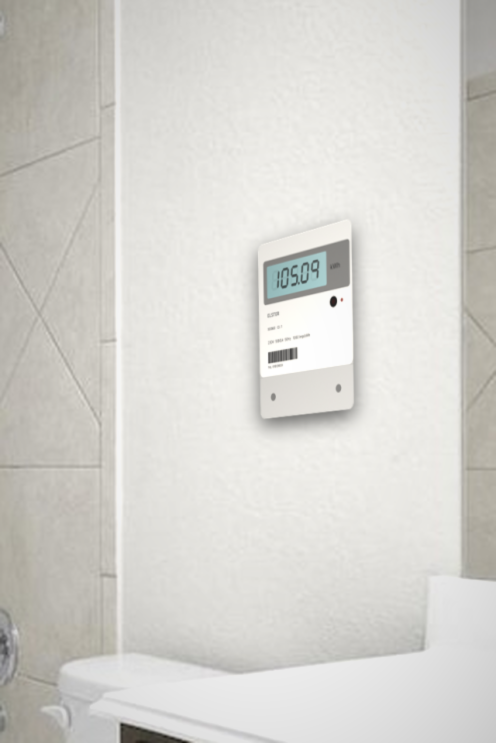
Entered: value=105.09 unit=kWh
